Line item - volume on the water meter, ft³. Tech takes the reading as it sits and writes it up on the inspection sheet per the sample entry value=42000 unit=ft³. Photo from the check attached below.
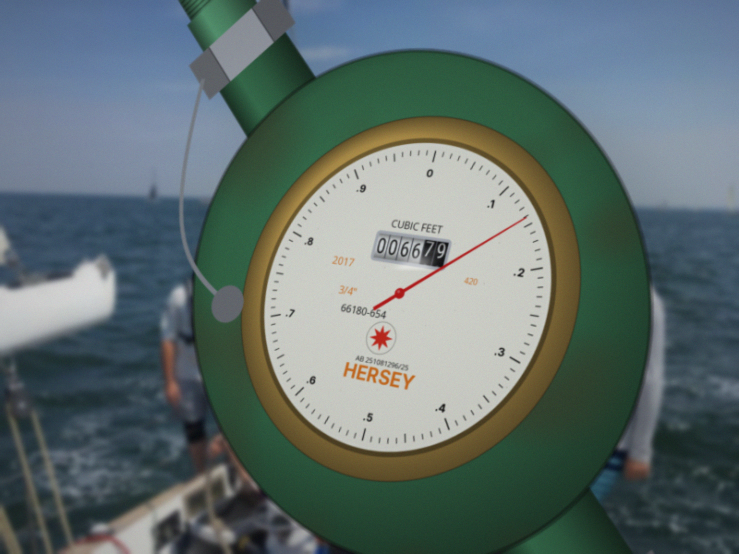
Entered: value=6679.14 unit=ft³
